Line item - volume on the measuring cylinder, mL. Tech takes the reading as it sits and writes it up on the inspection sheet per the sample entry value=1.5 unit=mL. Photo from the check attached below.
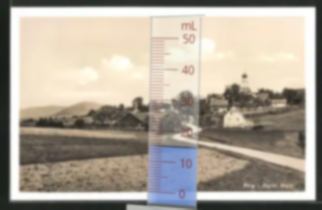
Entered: value=15 unit=mL
